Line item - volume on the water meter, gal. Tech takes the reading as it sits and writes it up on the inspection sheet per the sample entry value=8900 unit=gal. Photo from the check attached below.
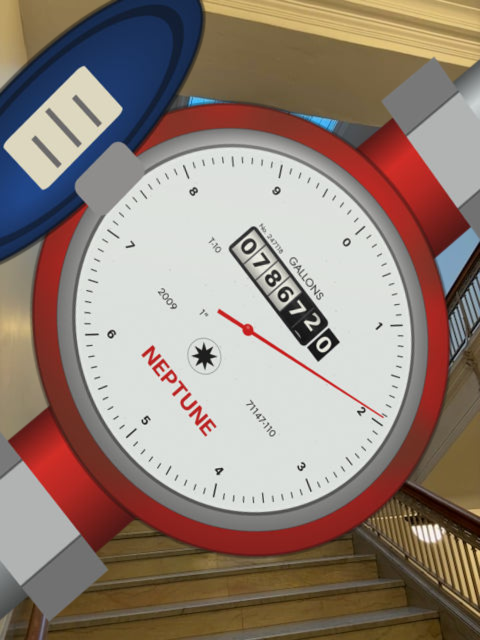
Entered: value=786721.9 unit=gal
